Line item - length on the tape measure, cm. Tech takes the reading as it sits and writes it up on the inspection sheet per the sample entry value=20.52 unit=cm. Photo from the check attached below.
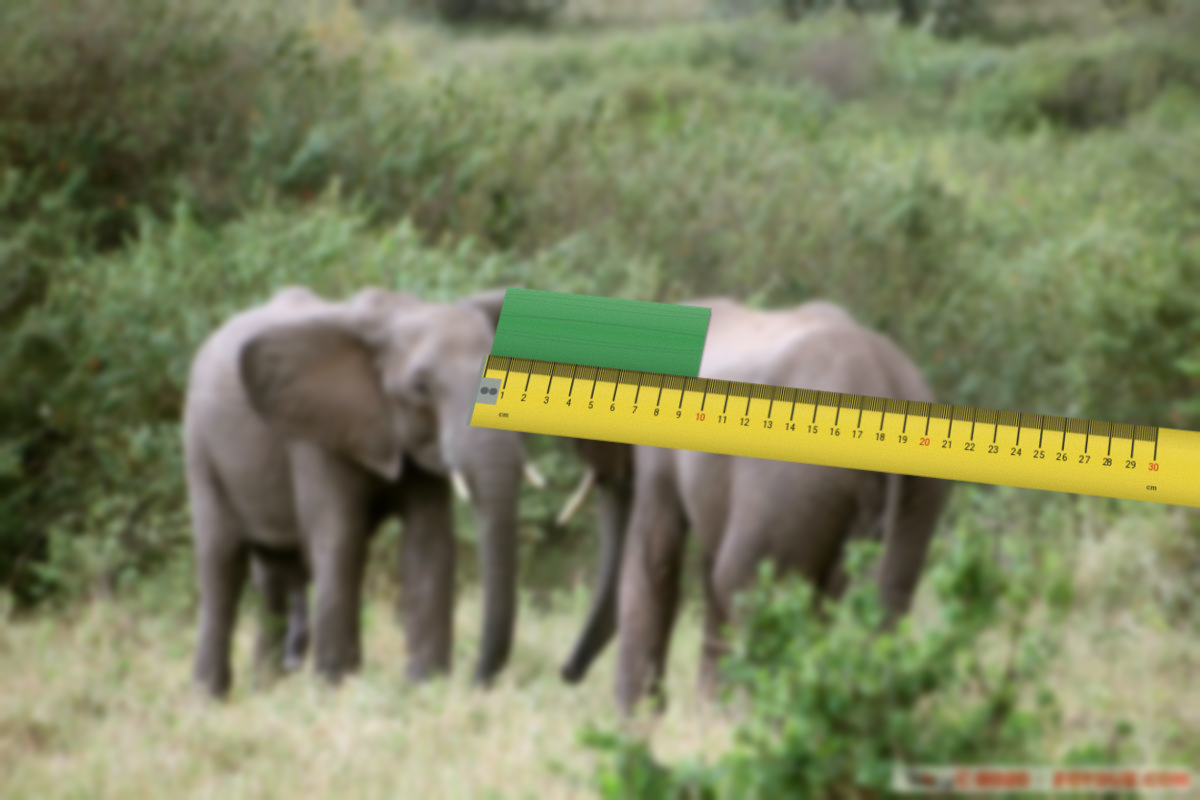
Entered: value=9.5 unit=cm
